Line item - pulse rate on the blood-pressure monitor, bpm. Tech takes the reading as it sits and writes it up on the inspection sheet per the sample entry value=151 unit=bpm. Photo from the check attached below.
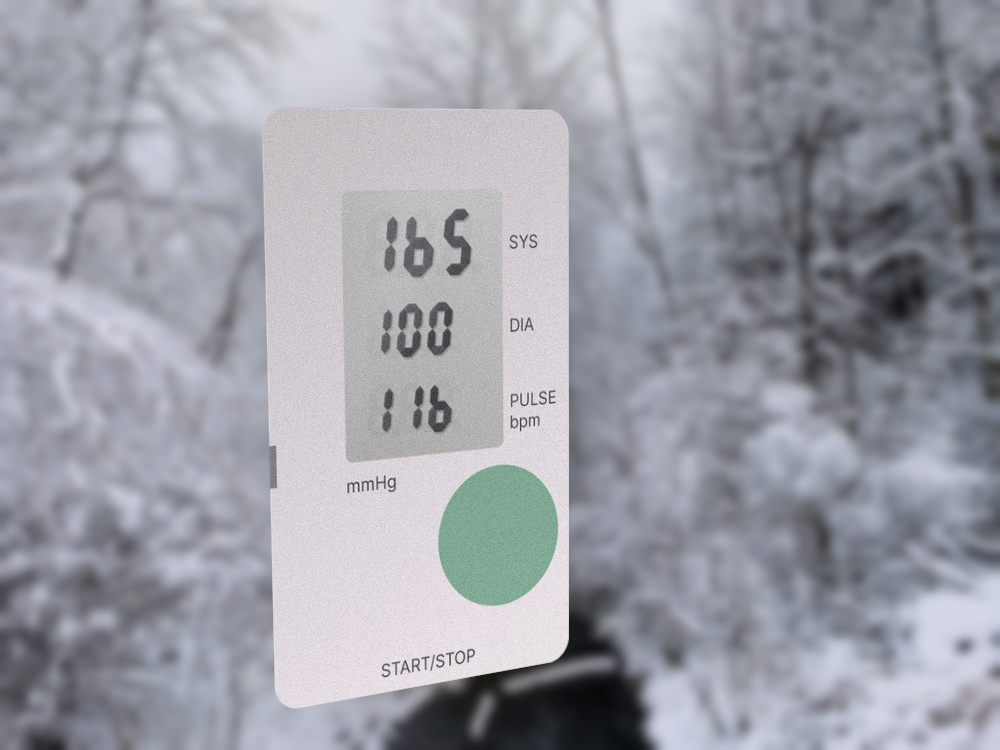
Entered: value=116 unit=bpm
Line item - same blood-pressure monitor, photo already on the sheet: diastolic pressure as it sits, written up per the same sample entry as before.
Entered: value=100 unit=mmHg
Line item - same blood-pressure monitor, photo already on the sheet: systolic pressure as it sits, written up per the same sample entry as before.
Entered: value=165 unit=mmHg
